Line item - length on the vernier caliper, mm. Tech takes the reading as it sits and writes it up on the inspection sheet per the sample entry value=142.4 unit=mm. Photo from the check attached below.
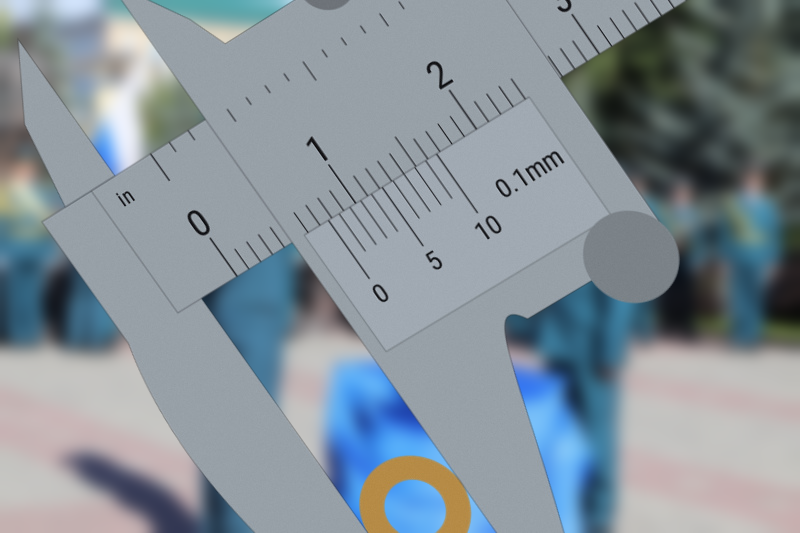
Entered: value=7.7 unit=mm
